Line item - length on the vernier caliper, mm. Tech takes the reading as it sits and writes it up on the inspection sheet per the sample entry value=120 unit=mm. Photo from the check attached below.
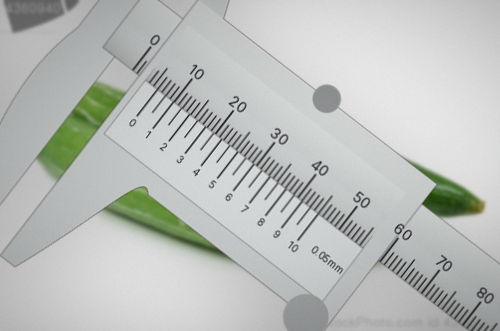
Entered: value=6.0 unit=mm
